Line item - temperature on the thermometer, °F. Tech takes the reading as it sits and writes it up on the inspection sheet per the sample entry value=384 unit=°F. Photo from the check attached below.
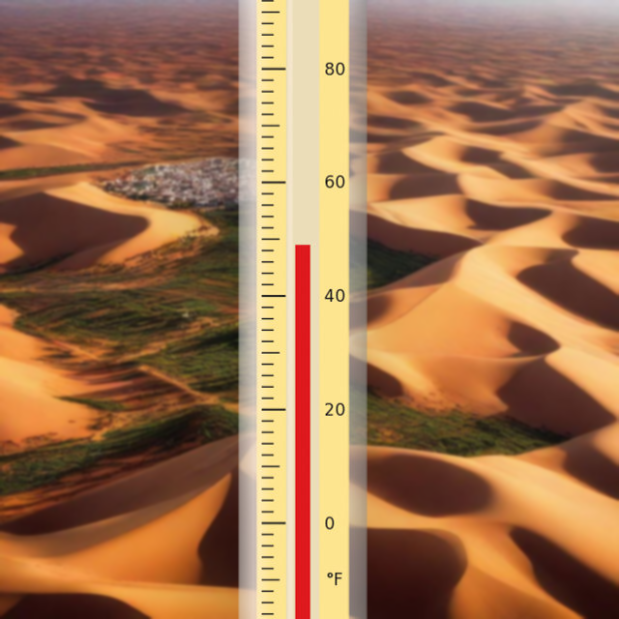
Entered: value=49 unit=°F
